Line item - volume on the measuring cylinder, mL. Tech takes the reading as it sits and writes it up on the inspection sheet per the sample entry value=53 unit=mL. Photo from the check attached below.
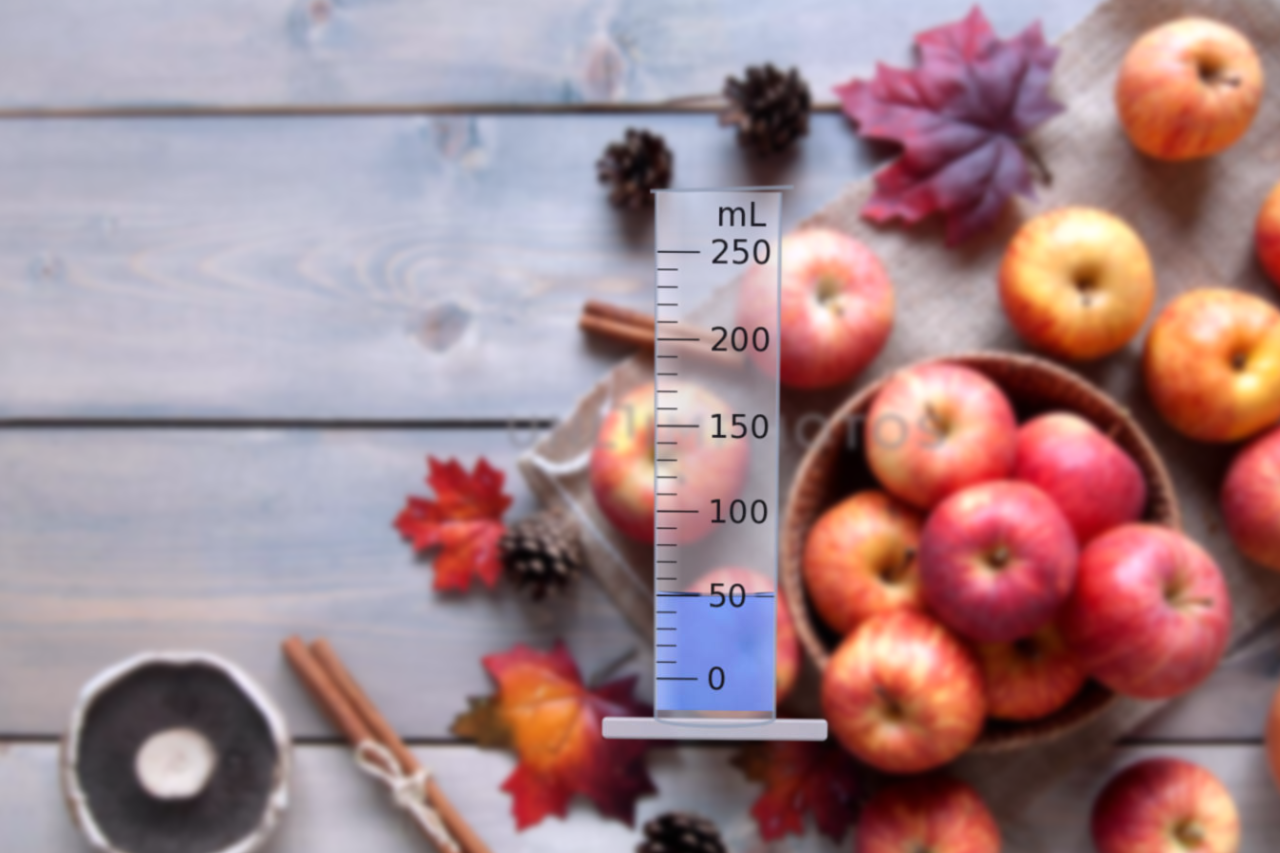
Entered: value=50 unit=mL
